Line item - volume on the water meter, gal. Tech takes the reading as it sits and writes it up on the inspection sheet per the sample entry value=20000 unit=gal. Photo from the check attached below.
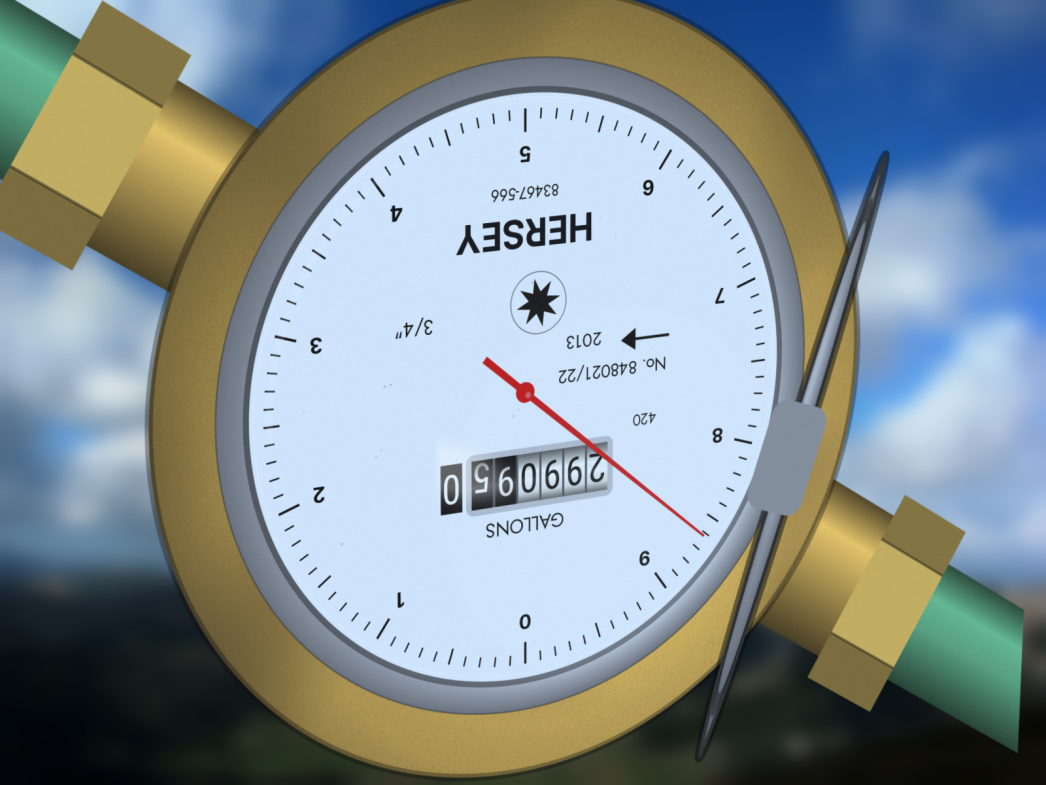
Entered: value=2990948.6 unit=gal
